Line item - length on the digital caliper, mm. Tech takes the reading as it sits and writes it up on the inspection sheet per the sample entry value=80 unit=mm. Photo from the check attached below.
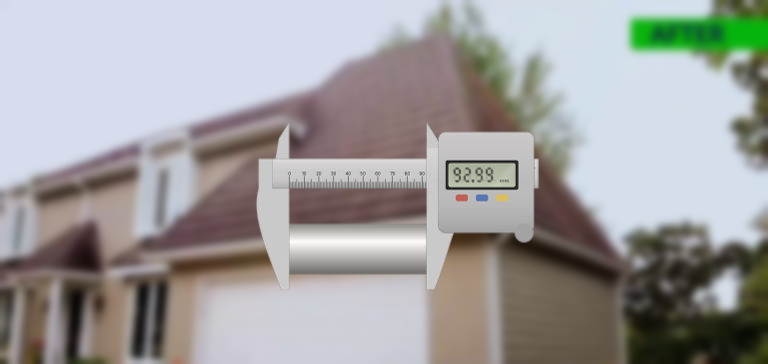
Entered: value=92.99 unit=mm
